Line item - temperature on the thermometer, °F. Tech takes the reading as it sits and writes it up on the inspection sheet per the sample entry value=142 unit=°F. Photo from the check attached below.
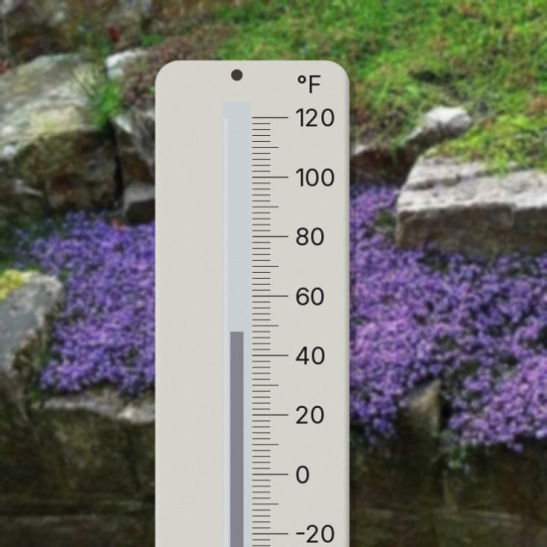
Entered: value=48 unit=°F
